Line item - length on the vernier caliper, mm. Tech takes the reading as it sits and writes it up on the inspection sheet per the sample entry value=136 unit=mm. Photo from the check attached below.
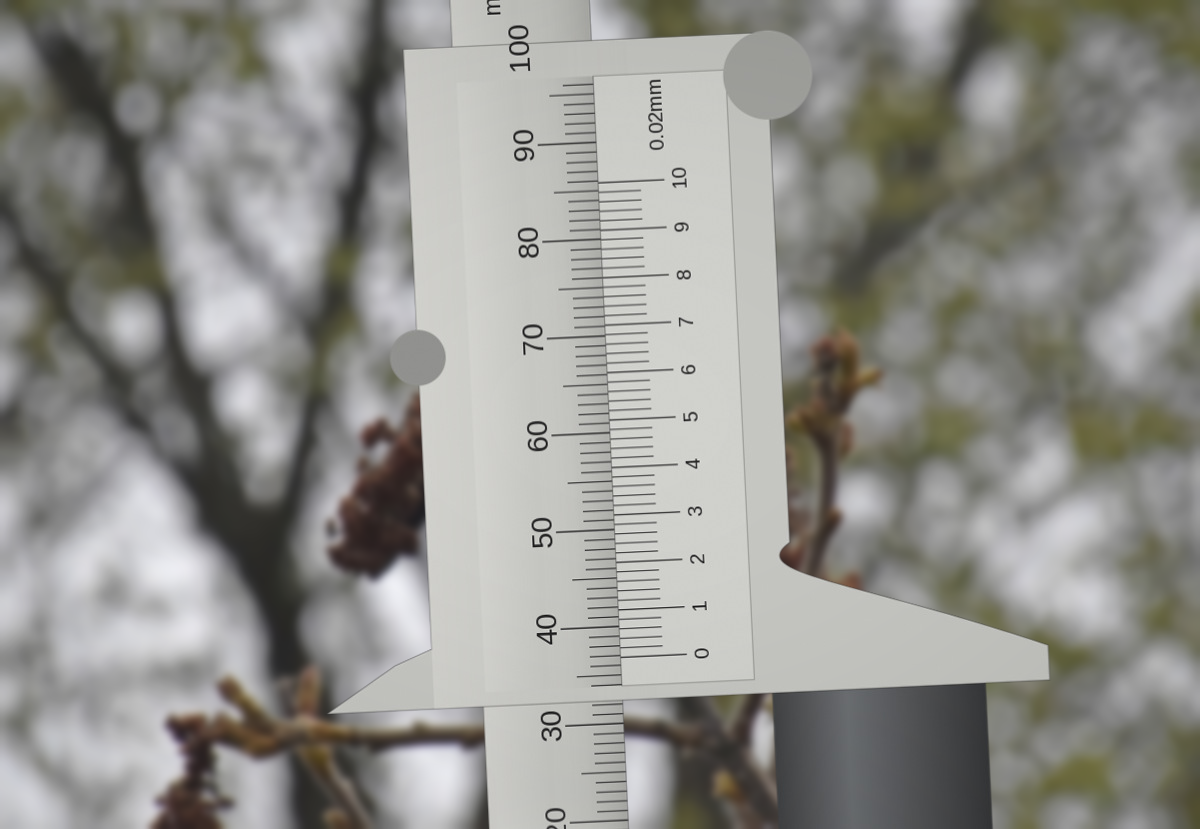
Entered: value=36.8 unit=mm
